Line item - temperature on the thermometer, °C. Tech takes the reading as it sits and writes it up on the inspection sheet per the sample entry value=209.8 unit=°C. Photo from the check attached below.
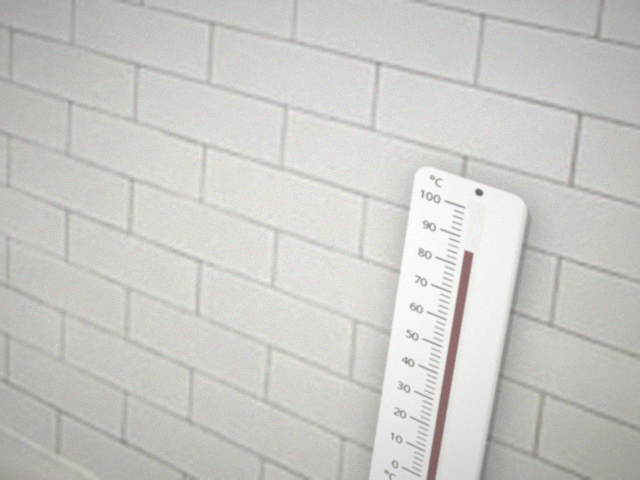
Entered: value=86 unit=°C
